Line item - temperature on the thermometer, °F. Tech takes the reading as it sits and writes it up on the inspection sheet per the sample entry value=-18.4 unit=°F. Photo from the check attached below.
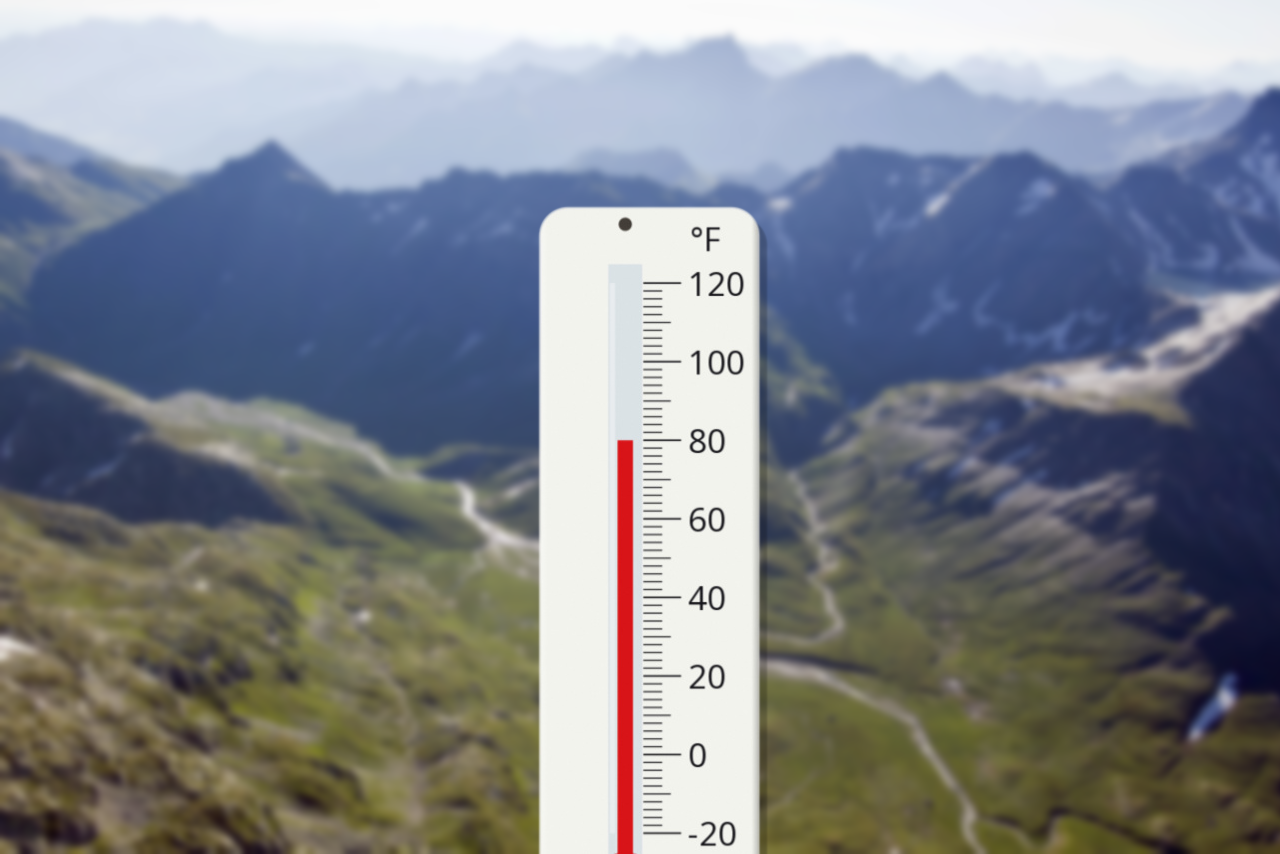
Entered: value=80 unit=°F
